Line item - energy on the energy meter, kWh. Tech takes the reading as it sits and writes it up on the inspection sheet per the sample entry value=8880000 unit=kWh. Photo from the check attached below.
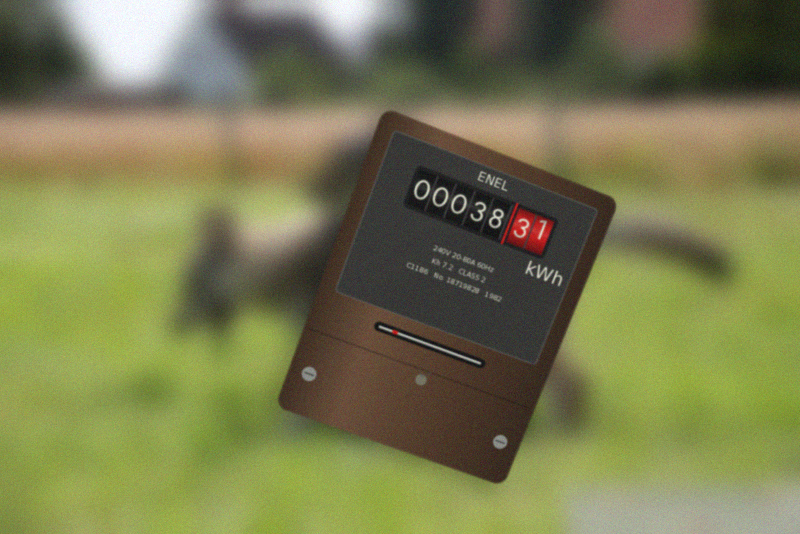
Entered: value=38.31 unit=kWh
